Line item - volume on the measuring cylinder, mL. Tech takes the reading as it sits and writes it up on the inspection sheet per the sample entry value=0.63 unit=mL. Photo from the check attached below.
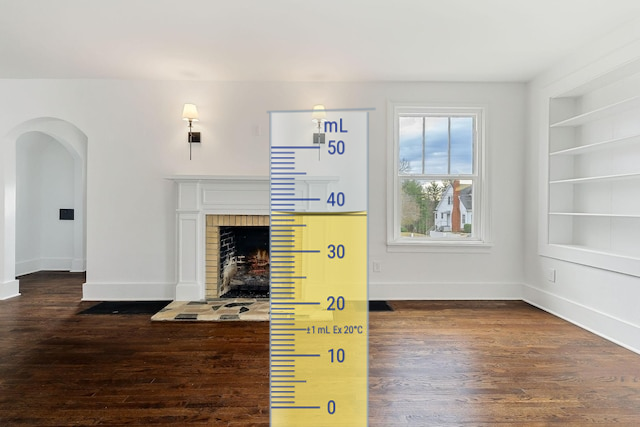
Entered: value=37 unit=mL
